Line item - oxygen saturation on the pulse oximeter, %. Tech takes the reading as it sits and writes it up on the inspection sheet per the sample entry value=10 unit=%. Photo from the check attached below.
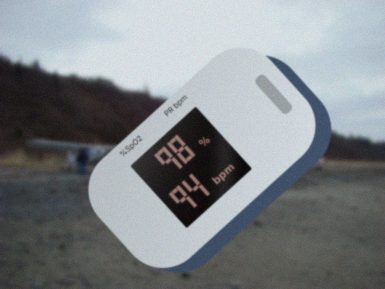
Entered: value=98 unit=%
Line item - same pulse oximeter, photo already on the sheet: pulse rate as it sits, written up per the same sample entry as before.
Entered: value=94 unit=bpm
